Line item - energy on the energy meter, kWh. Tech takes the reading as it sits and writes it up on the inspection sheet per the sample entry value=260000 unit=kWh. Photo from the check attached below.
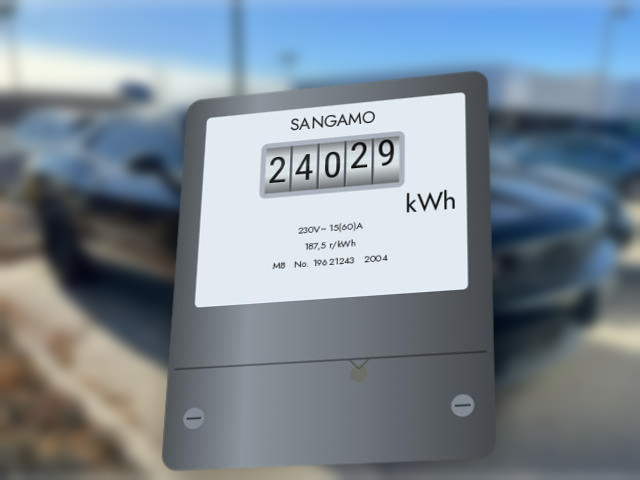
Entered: value=24029 unit=kWh
